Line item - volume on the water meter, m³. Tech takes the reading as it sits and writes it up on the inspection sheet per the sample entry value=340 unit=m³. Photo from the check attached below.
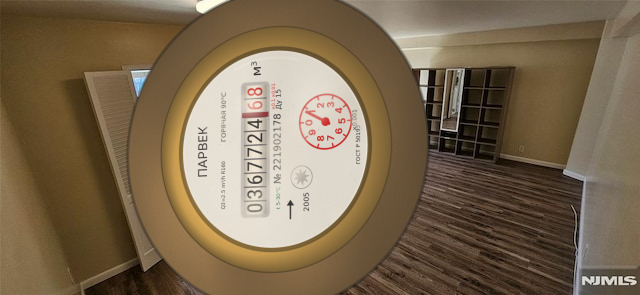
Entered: value=367724.680 unit=m³
